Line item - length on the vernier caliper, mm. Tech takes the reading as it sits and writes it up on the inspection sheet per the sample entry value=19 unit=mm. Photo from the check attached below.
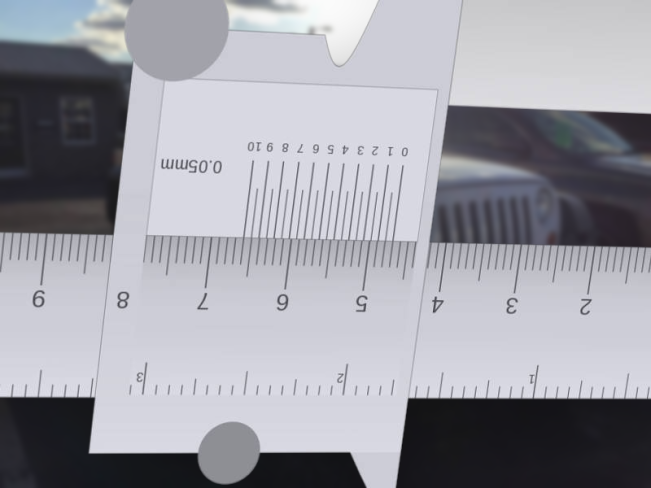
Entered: value=47.0 unit=mm
